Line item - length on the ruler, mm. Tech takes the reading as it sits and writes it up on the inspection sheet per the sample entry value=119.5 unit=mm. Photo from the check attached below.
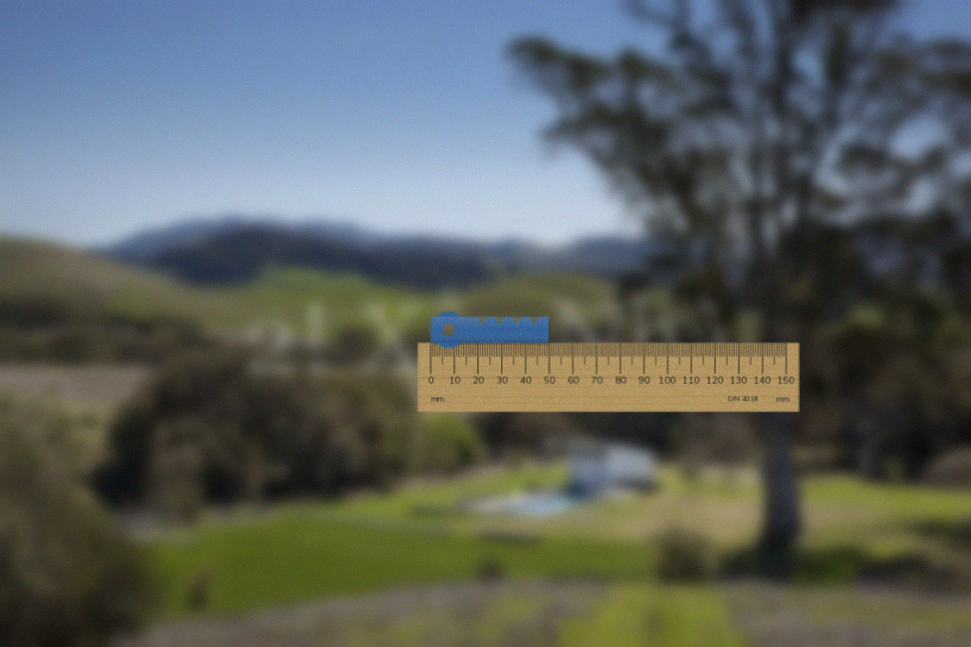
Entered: value=50 unit=mm
